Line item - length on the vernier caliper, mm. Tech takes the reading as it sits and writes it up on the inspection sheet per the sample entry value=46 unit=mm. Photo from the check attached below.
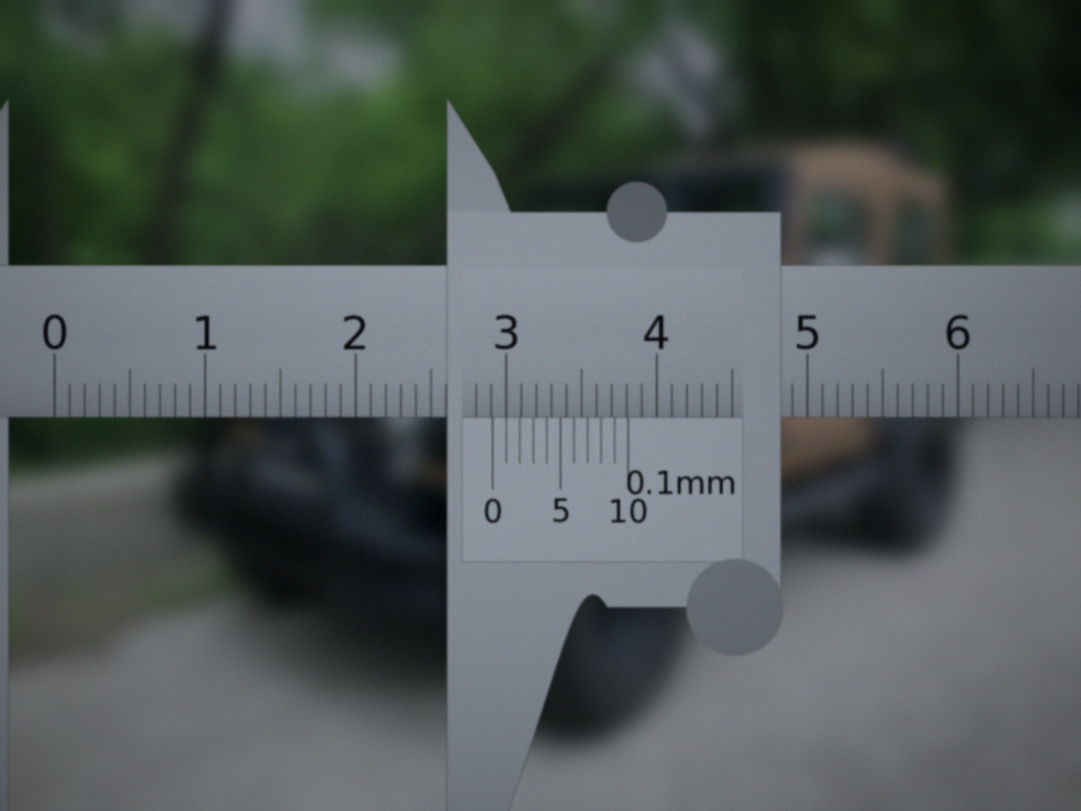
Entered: value=29.1 unit=mm
